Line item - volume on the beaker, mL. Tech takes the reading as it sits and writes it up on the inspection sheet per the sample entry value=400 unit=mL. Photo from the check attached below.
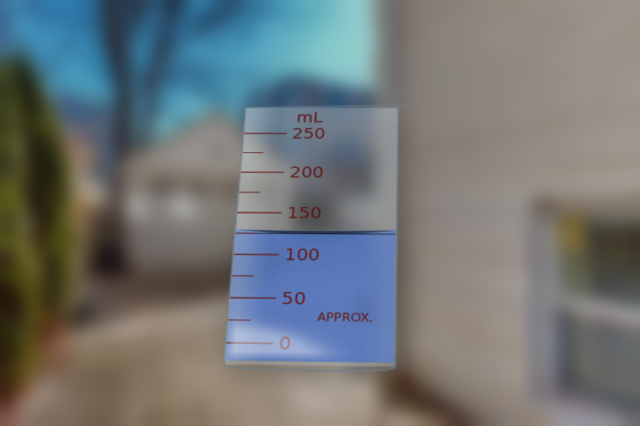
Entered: value=125 unit=mL
